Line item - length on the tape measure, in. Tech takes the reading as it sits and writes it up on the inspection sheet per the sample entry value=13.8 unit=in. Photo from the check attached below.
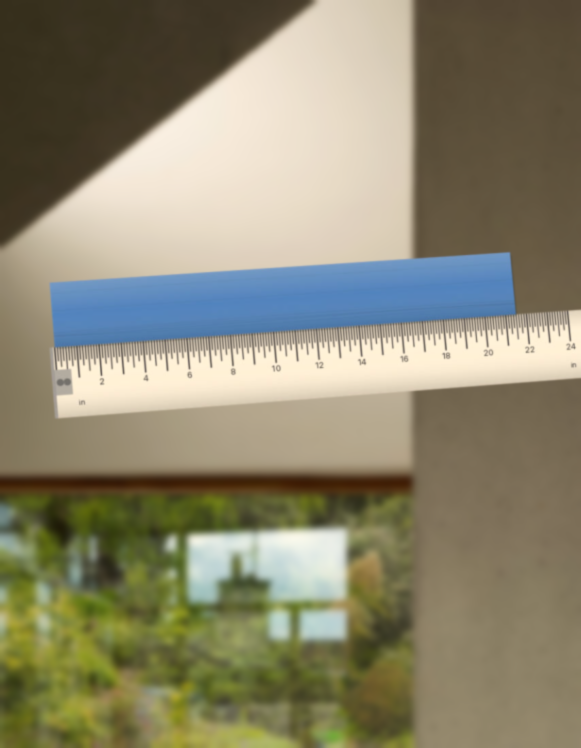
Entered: value=21.5 unit=in
